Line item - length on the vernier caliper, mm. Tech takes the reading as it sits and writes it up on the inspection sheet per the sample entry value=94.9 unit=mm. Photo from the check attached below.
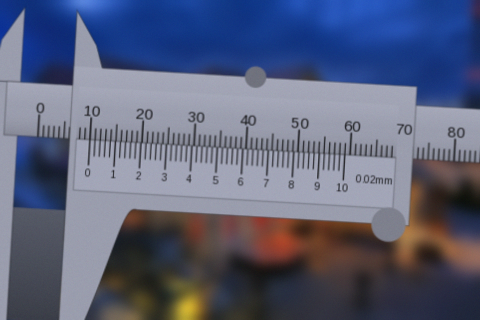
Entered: value=10.0 unit=mm
